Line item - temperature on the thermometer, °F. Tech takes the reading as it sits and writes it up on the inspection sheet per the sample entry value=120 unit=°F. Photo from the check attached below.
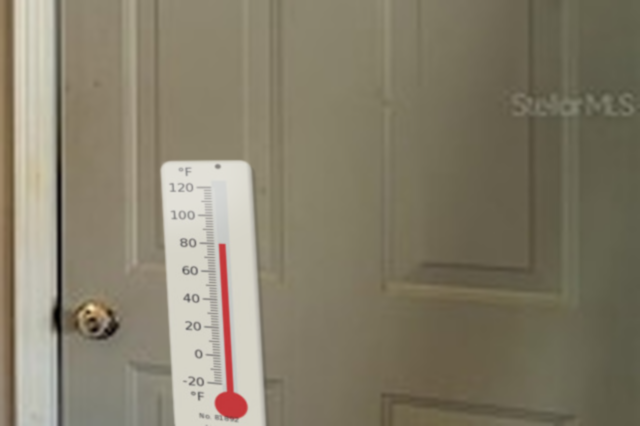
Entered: value=80 unit=°F
